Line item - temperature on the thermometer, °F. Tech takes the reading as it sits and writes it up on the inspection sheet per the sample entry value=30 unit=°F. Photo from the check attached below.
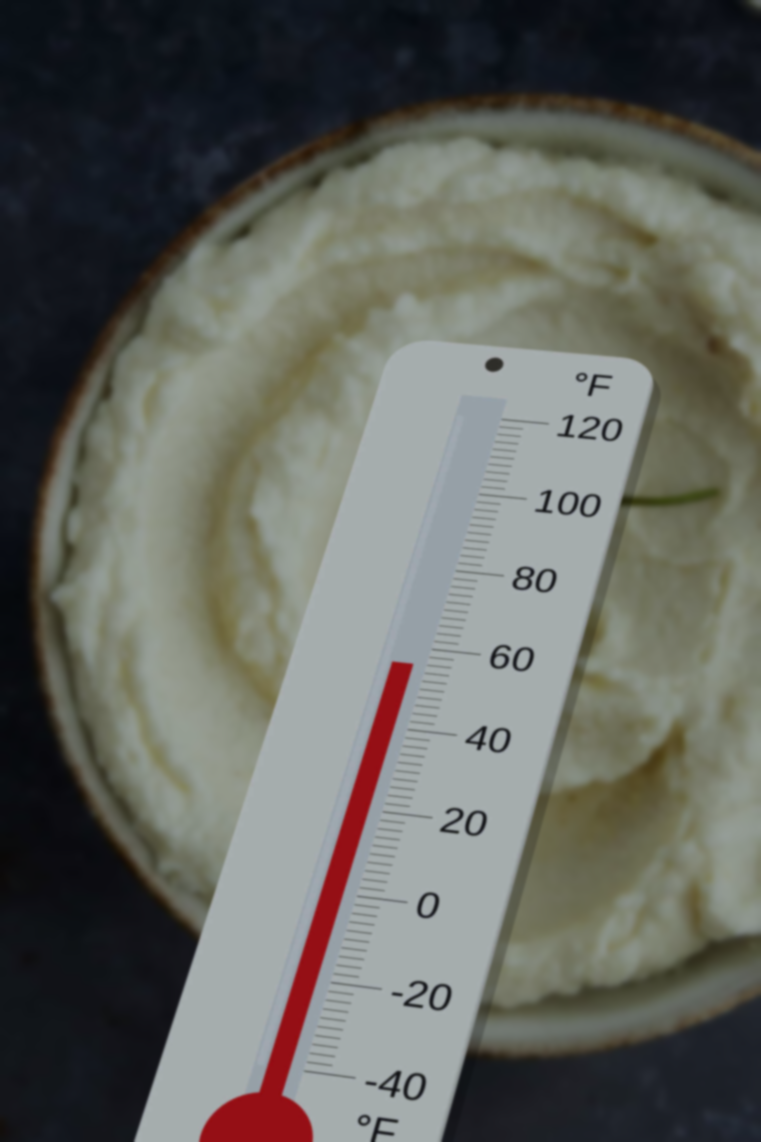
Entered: value=56 unit=°F
